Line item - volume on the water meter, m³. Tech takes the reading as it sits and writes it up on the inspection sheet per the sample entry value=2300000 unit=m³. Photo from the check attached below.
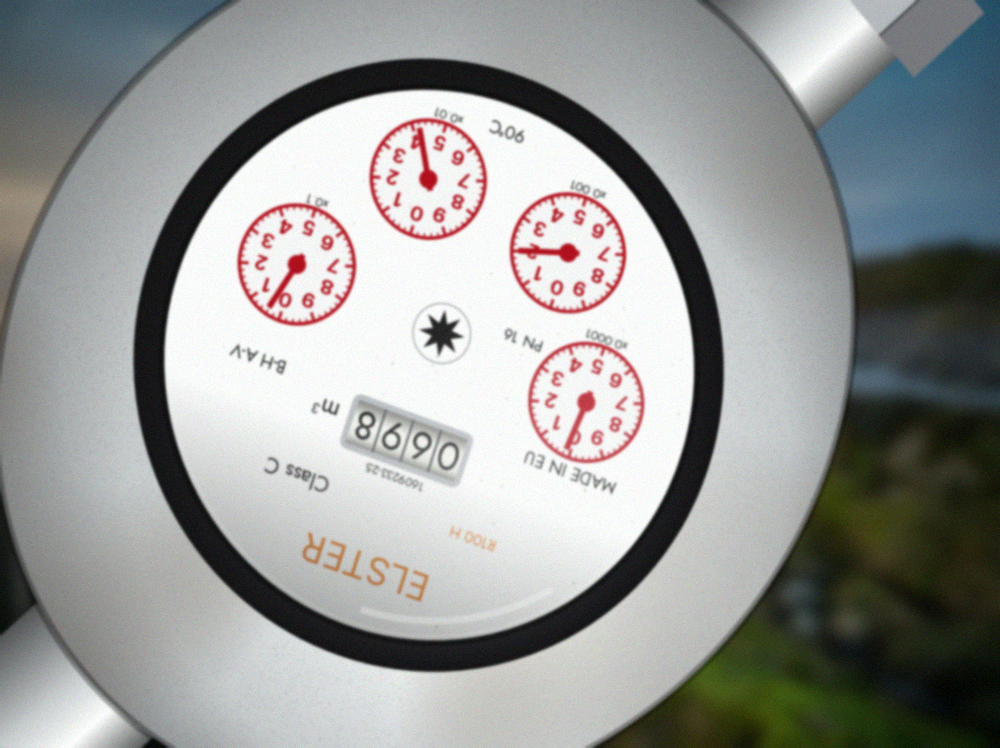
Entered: value=698.0420 unit=m³
